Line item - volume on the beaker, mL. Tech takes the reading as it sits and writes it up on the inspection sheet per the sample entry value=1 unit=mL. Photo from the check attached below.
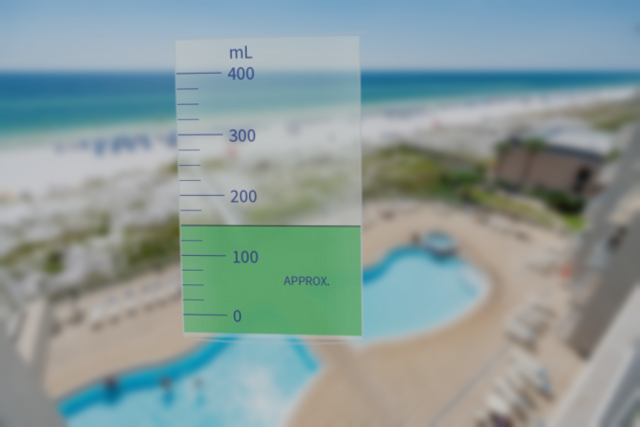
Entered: value=150 unit=mL
